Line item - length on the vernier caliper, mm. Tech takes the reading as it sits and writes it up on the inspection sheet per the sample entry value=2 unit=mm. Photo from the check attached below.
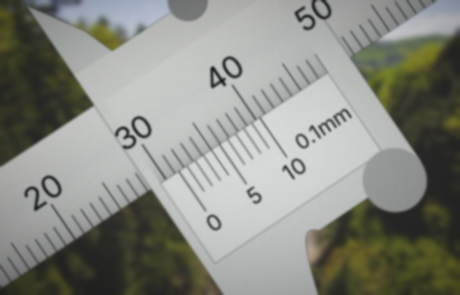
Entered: value=31.4 unit=mm
